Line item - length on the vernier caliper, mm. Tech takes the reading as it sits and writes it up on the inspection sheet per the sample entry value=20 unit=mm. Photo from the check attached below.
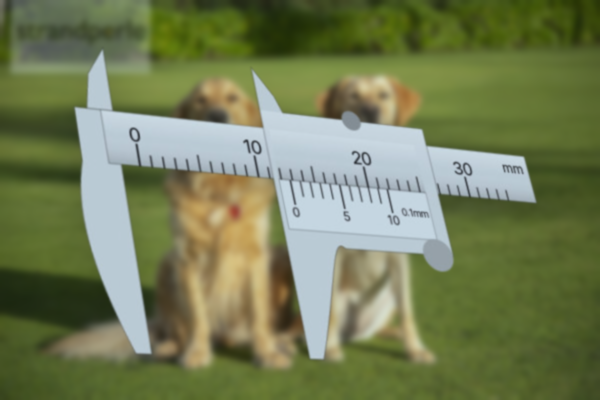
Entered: value=12.8 unit=mm
